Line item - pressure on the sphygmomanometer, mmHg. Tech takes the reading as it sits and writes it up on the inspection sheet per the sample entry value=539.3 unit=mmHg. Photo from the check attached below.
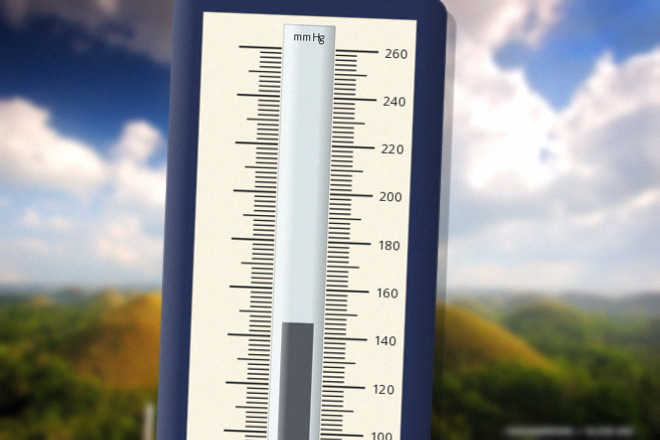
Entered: value=146 unit=mmHg
